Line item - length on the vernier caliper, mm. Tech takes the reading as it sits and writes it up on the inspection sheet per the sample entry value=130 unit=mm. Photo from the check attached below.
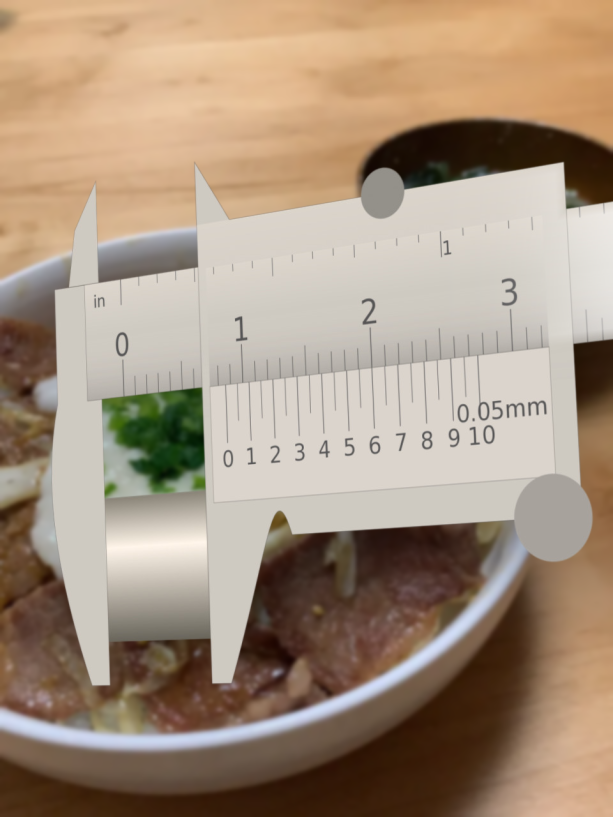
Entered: value=8.6 unit=mm
